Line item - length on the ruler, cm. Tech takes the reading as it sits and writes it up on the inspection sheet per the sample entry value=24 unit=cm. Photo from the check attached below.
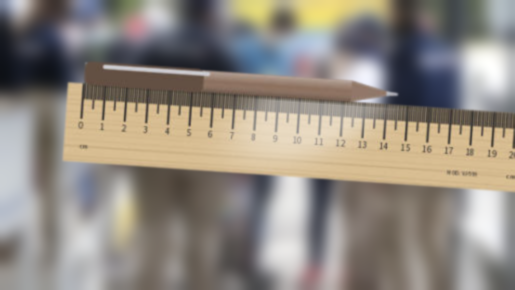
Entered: value=14.5 unit=cm
